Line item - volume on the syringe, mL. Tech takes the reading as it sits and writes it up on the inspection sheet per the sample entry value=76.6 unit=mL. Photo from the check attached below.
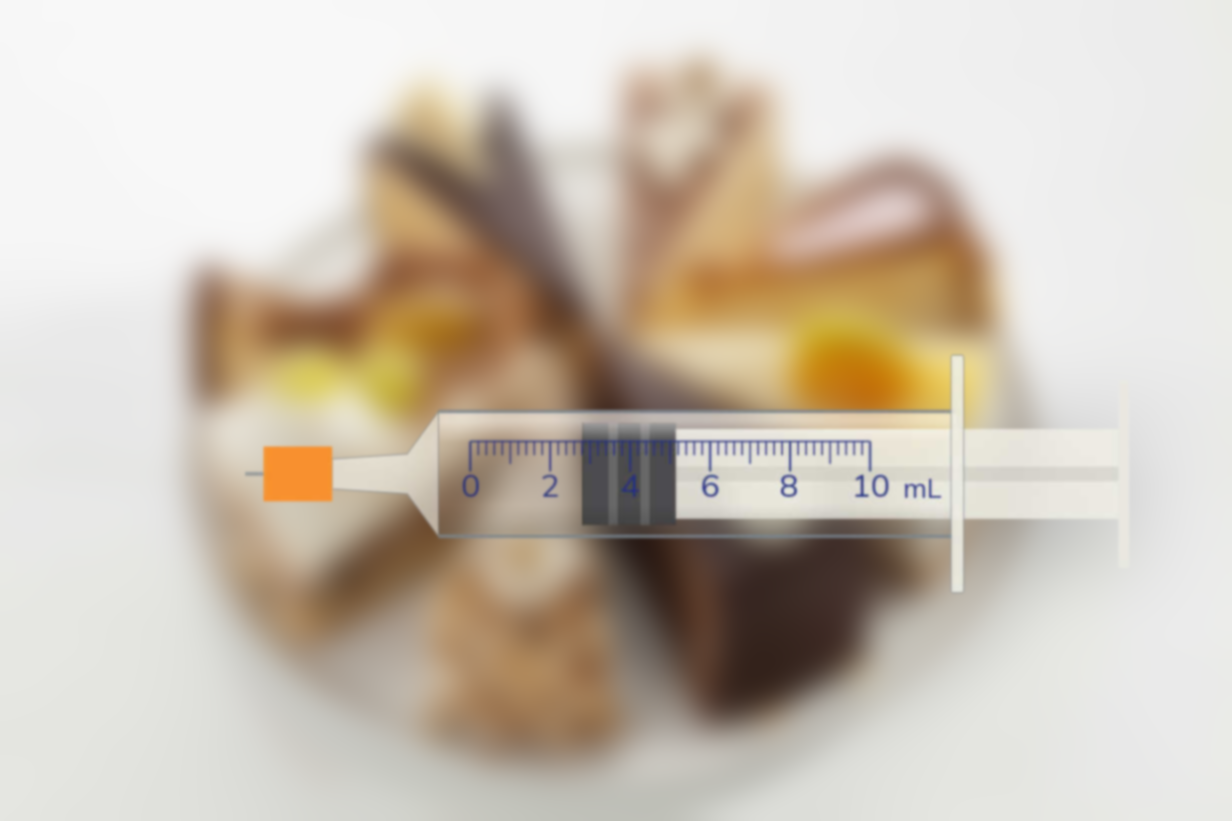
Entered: value=2.8 unit=mL
